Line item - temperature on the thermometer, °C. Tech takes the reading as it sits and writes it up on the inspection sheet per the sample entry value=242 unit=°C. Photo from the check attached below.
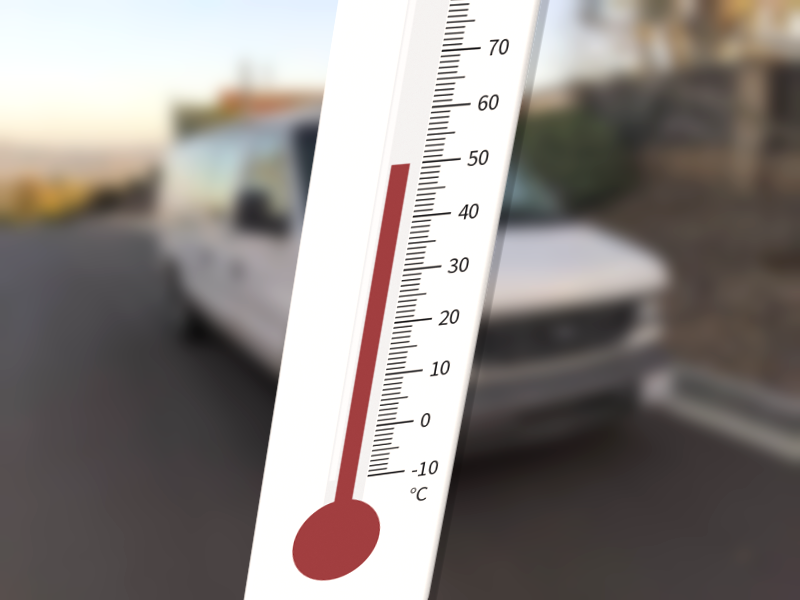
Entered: value=50 unit=°C
